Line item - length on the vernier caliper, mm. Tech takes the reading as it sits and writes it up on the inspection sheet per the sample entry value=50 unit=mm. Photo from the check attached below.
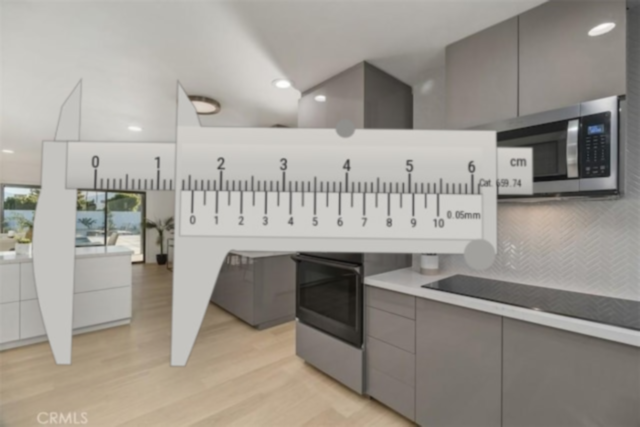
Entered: value=15.5 unit=mm
